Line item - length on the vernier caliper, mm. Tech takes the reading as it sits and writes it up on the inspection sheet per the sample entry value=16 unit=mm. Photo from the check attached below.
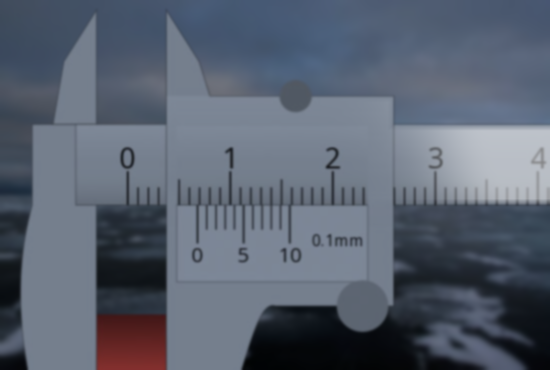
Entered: value=6.8 unit=mm
